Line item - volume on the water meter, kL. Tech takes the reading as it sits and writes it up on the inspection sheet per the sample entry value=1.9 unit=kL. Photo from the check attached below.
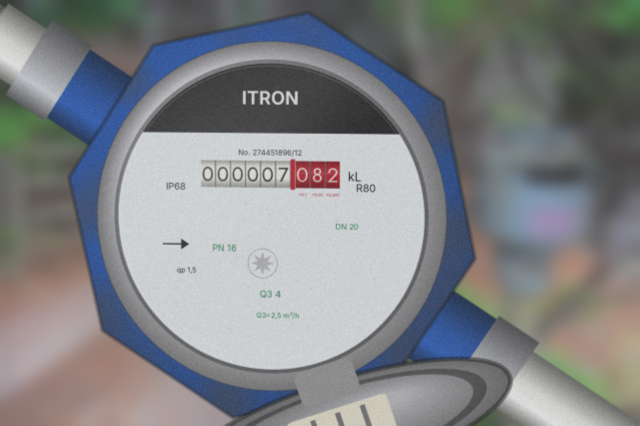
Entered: value=7.082 unit=kL
